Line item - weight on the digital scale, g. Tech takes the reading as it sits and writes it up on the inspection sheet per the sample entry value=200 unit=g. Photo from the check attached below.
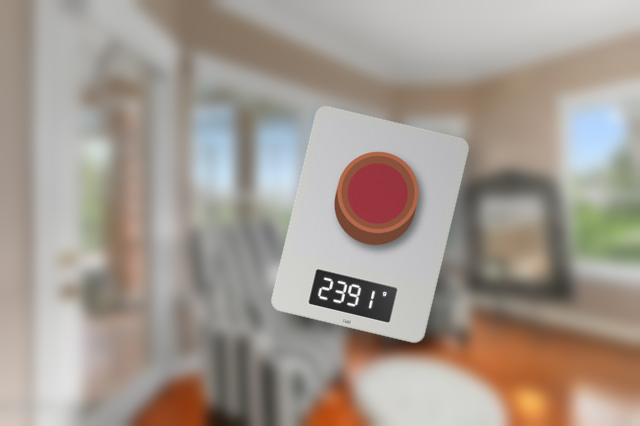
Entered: value=2391 unit=g
